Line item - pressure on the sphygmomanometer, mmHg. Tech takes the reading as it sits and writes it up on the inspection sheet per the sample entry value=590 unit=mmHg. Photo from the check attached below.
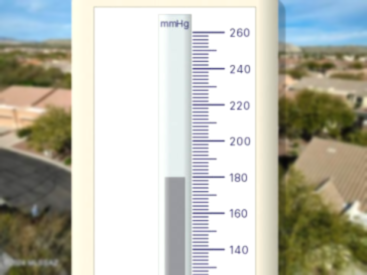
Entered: value=180 unit=mmHg
